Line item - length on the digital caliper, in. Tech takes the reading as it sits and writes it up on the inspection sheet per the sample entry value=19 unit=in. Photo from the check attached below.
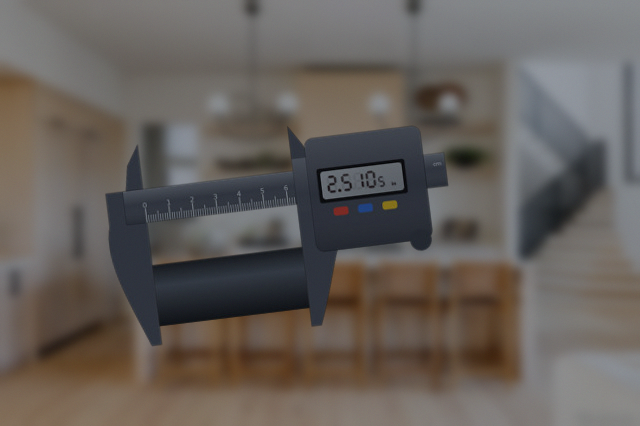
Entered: value=2.5105 unit=in
